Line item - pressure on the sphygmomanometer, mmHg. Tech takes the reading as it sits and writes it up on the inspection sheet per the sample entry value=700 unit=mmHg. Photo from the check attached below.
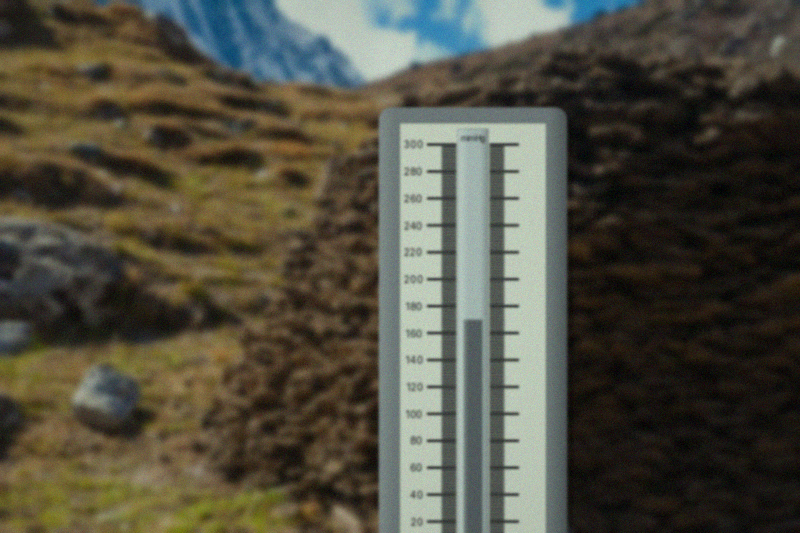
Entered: value=170 unit=mmHg
